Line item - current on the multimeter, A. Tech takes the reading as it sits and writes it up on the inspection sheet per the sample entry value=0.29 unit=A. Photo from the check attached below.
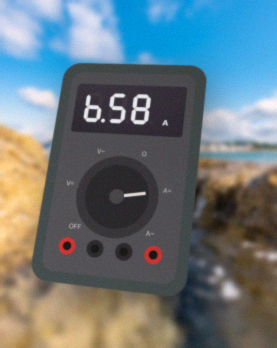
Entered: value=6.58 unit=A
